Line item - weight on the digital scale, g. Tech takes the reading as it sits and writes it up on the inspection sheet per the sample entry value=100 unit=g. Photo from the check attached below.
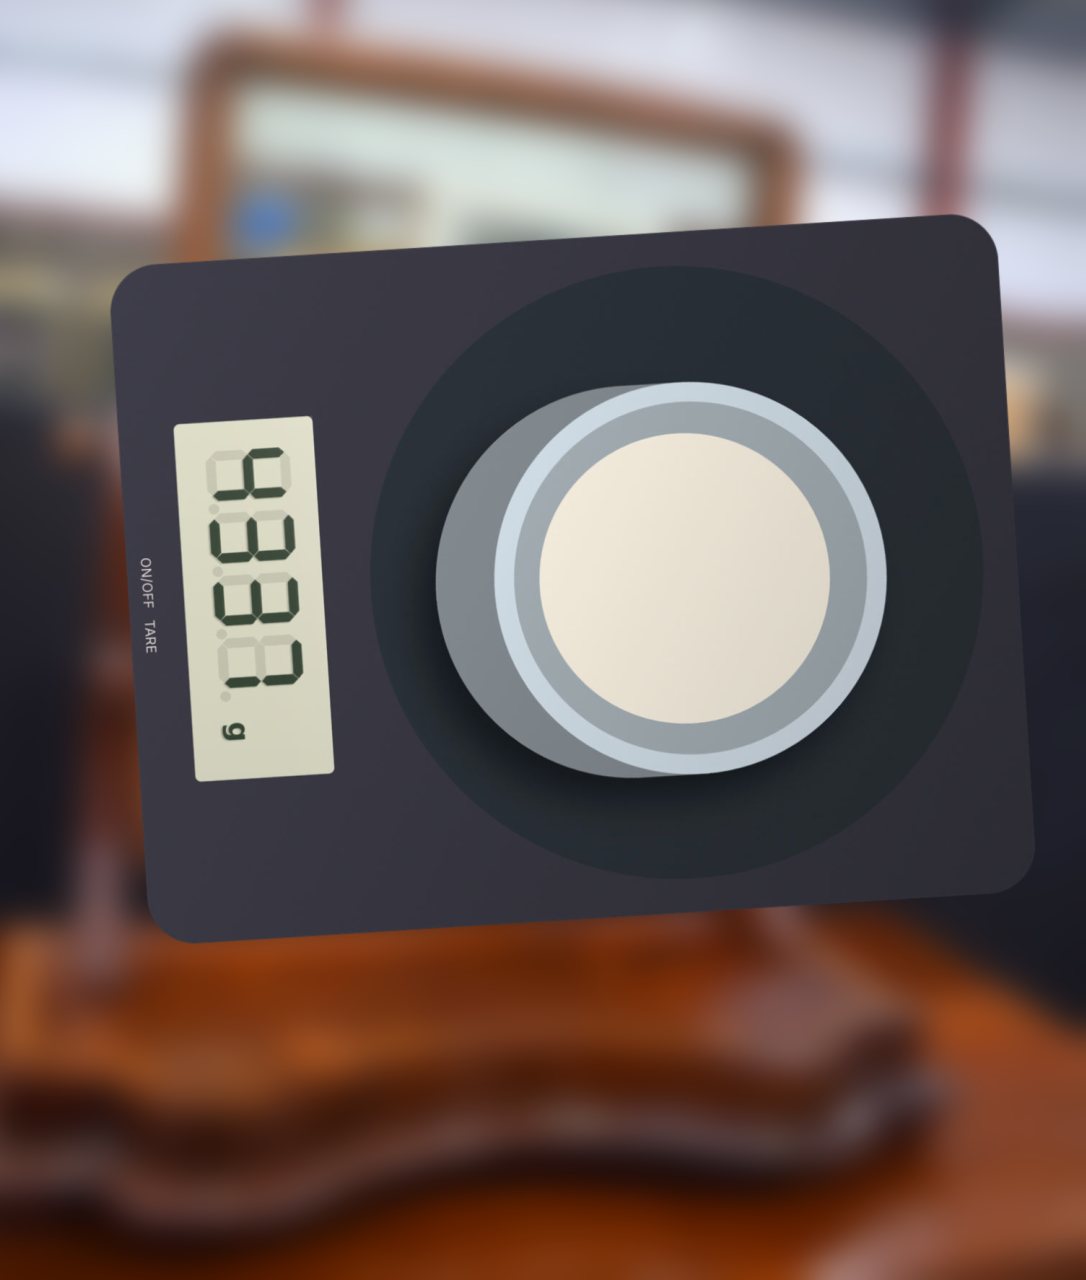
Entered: value=4337 unit=g
